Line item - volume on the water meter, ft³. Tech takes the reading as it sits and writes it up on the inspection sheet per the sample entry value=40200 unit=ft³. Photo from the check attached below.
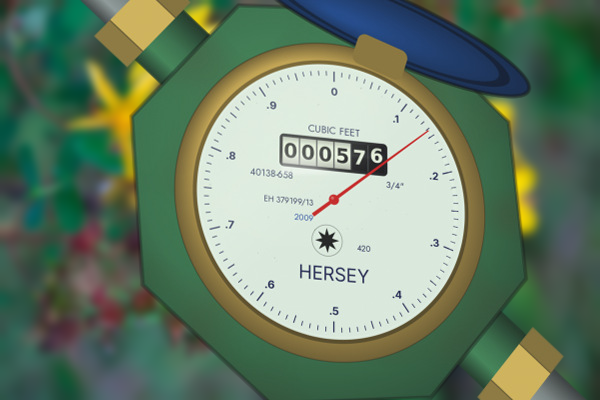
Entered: value=576.14 unit=ft³
